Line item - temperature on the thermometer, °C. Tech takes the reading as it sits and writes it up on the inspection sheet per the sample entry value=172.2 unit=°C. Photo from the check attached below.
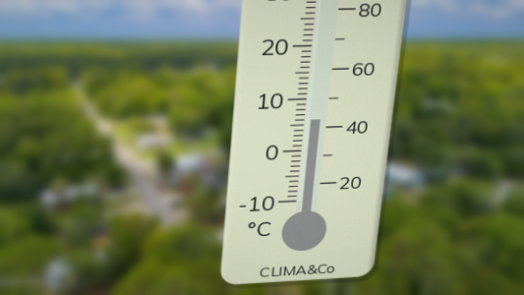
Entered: value=6 unit=°C
